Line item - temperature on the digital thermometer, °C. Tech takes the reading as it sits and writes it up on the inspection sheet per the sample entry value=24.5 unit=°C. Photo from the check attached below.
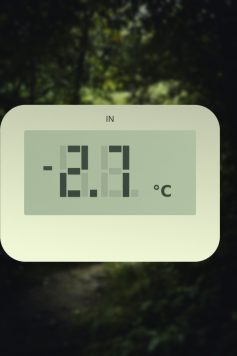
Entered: value=-2.7 unit=°C
